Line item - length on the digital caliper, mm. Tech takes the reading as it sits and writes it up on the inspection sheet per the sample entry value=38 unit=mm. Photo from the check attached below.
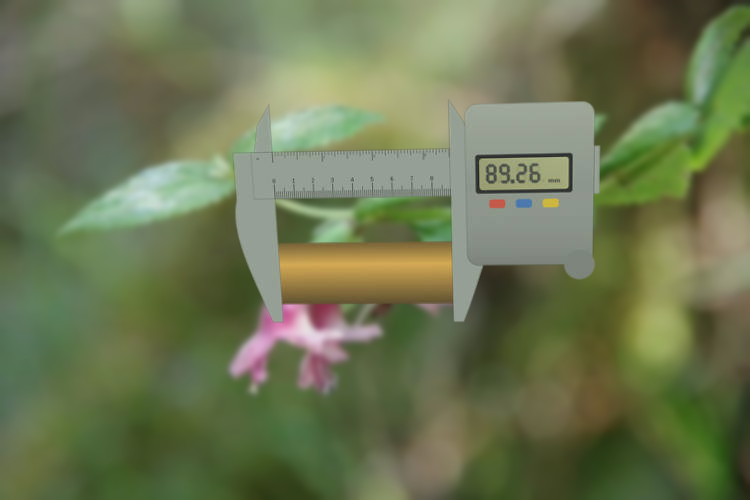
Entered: value=89.26 unit=mm
